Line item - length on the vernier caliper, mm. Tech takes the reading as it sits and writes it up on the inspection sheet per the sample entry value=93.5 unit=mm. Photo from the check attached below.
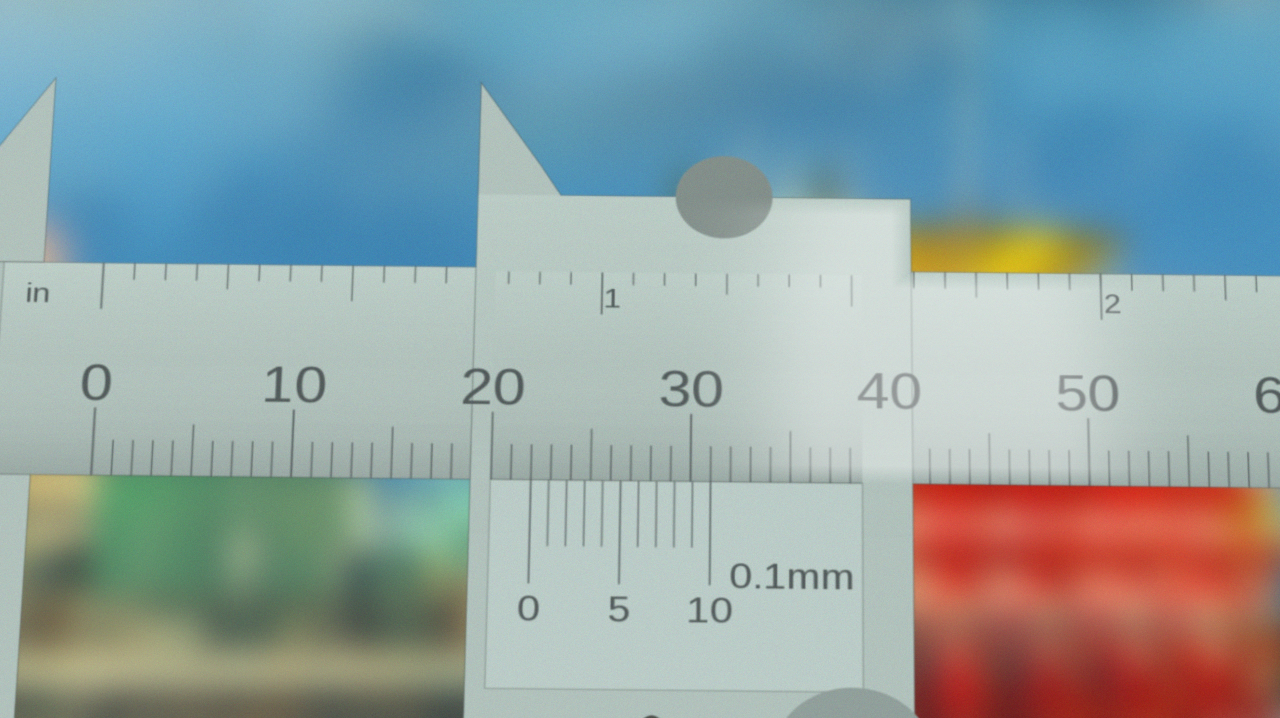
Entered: value=22.0 unit=mm
